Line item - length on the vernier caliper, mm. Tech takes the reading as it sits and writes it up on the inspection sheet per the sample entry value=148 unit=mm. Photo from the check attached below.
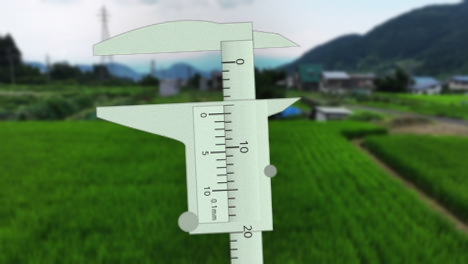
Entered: value=6.0 unit=mm
